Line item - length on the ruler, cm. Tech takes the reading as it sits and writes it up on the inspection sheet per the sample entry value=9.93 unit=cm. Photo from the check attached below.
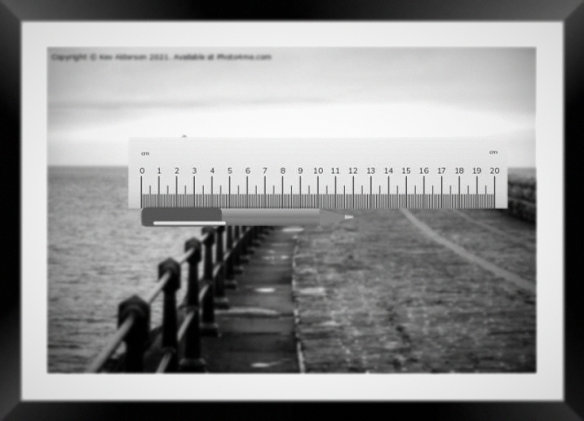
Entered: value=12 unit=cm
